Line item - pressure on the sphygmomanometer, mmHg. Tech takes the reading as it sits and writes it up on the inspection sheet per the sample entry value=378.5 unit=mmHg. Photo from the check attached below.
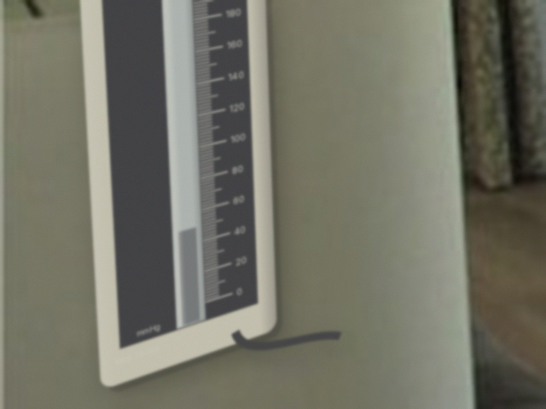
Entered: value=50 unit=mmHg
